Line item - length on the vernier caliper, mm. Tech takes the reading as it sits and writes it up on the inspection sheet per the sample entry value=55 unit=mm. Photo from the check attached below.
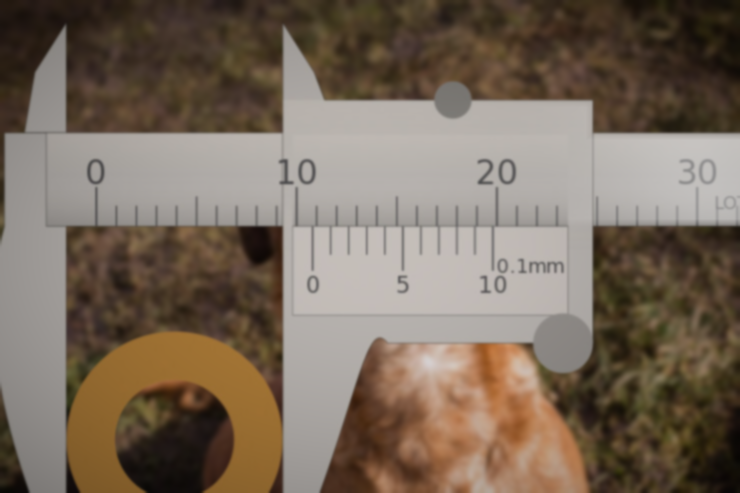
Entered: value=10.8 unit=mm
